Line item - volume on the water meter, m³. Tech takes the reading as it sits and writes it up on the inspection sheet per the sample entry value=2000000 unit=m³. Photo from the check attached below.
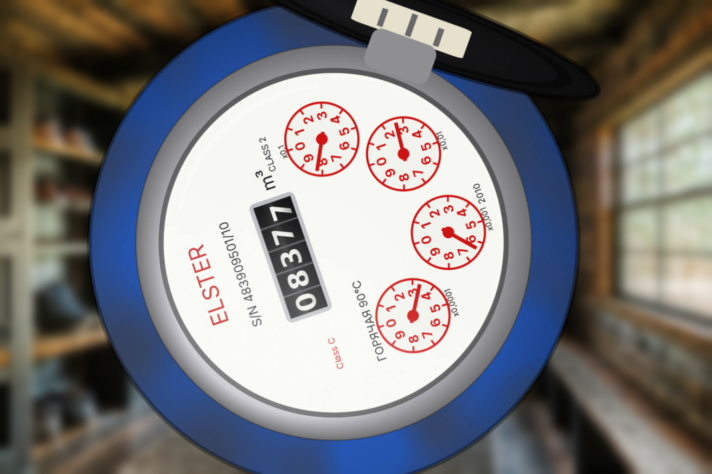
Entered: value=8376.8263 unit=m³
